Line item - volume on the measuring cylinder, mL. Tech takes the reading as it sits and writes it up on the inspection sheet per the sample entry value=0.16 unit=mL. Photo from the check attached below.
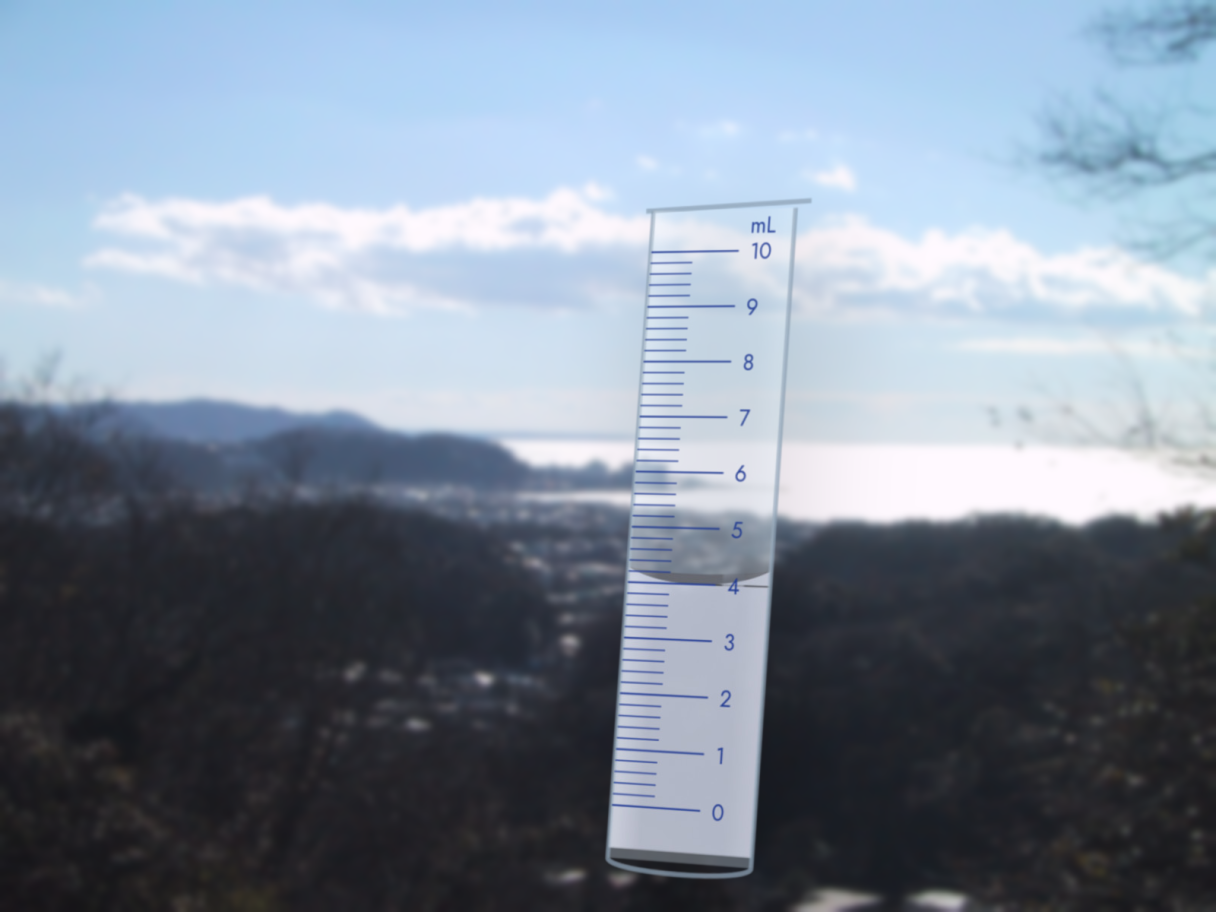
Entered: value=4 unit=mL
